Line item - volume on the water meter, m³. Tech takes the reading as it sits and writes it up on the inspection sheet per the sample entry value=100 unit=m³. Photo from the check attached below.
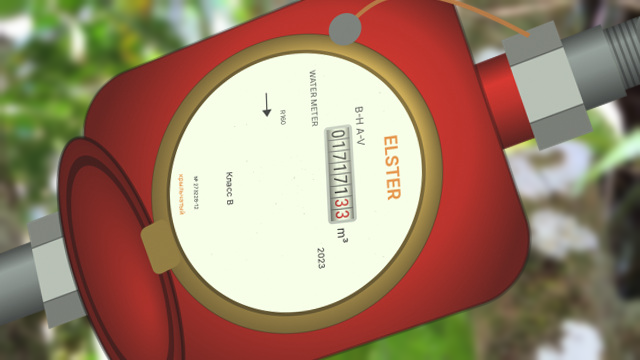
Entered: value=17171.33 unit=m³
